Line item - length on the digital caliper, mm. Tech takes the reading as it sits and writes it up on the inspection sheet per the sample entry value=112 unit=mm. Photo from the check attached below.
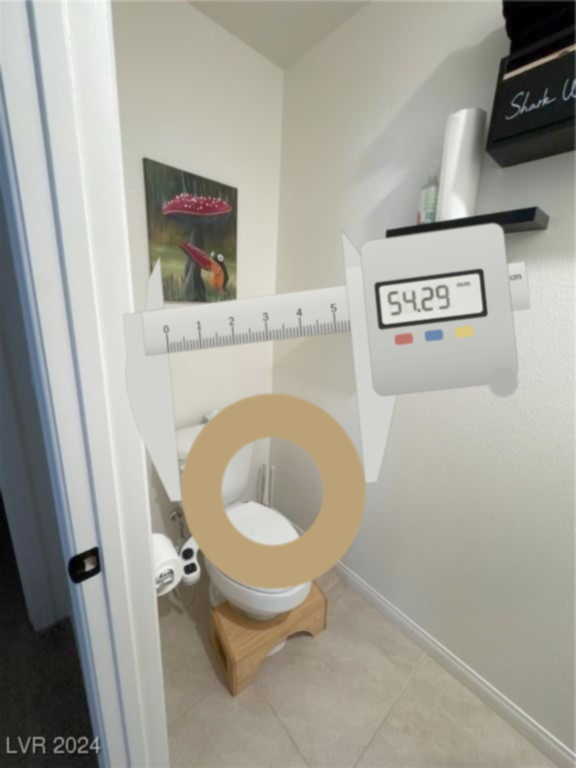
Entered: value=54.29 unit=mm
